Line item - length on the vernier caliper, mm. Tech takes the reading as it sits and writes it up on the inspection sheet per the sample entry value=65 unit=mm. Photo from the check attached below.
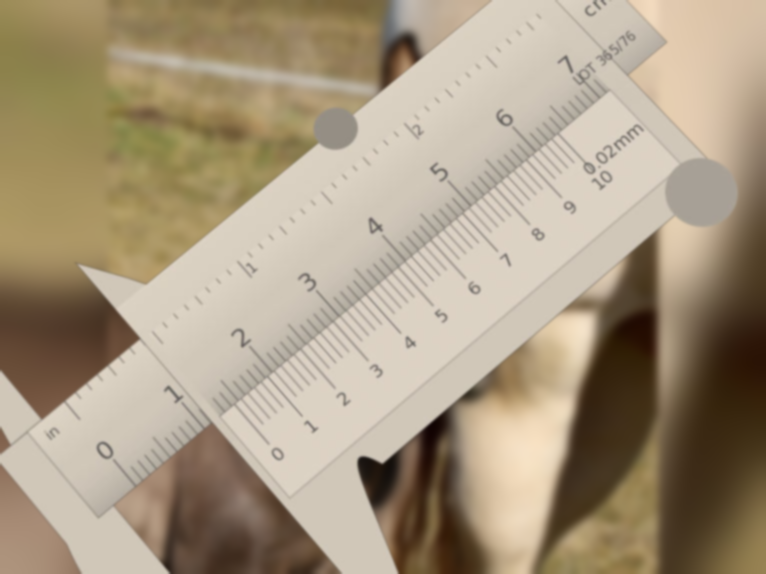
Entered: value=14.4 unit=mm
